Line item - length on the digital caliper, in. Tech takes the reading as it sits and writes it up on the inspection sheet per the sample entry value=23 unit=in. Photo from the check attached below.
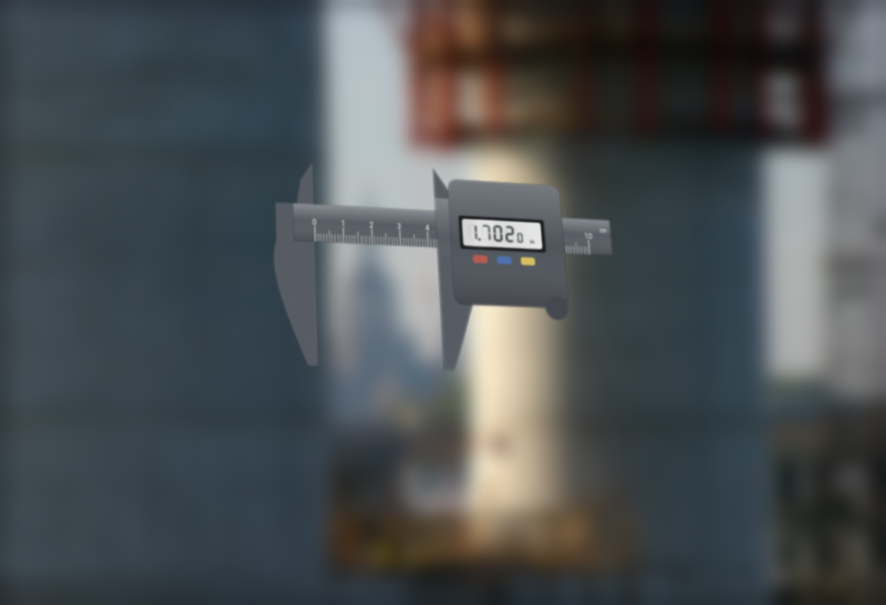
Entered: value=1.7020 unit=in
